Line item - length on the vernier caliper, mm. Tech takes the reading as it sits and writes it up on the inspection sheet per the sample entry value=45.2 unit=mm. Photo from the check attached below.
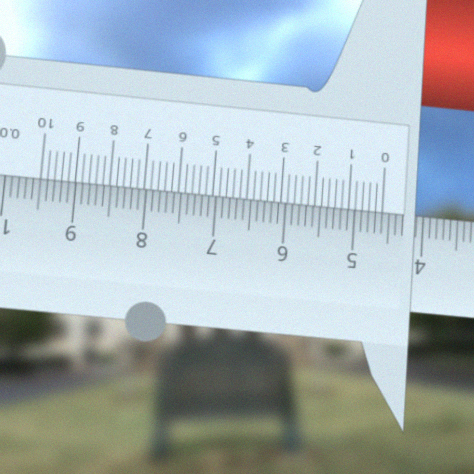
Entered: value=46.0 unit=mm
